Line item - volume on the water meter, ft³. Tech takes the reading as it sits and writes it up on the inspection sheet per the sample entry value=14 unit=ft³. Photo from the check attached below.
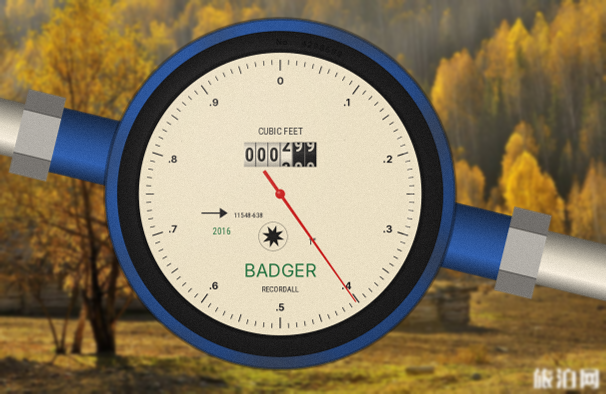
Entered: value=299.40 unit=ft³
